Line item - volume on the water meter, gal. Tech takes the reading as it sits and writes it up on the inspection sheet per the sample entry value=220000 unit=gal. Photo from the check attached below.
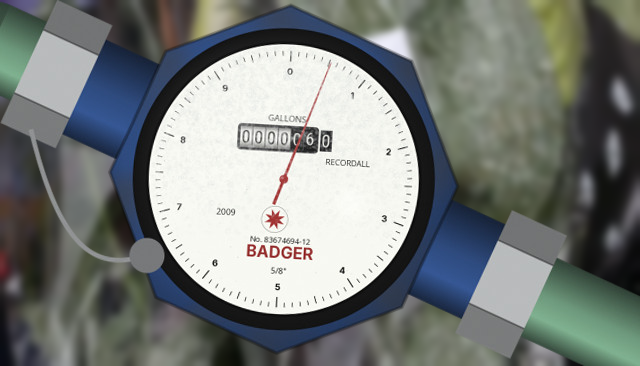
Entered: value=60.5 unit=gal
